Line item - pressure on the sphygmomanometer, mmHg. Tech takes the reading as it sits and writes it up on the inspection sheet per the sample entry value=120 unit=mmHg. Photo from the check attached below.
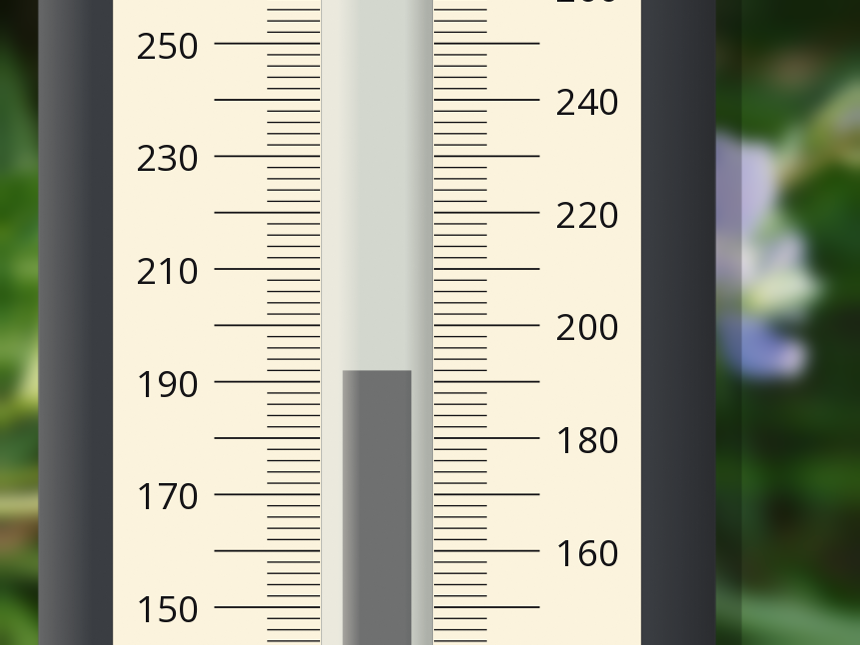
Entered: value=192 unit=mmHg
